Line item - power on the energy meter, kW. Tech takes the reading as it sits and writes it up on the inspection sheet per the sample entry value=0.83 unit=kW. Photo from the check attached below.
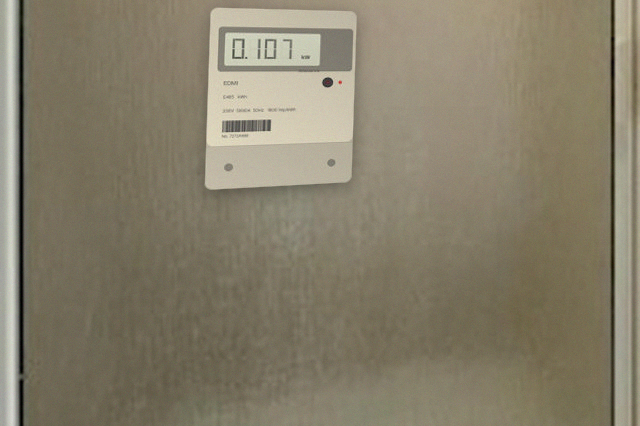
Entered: value=0.107 unit=kW
